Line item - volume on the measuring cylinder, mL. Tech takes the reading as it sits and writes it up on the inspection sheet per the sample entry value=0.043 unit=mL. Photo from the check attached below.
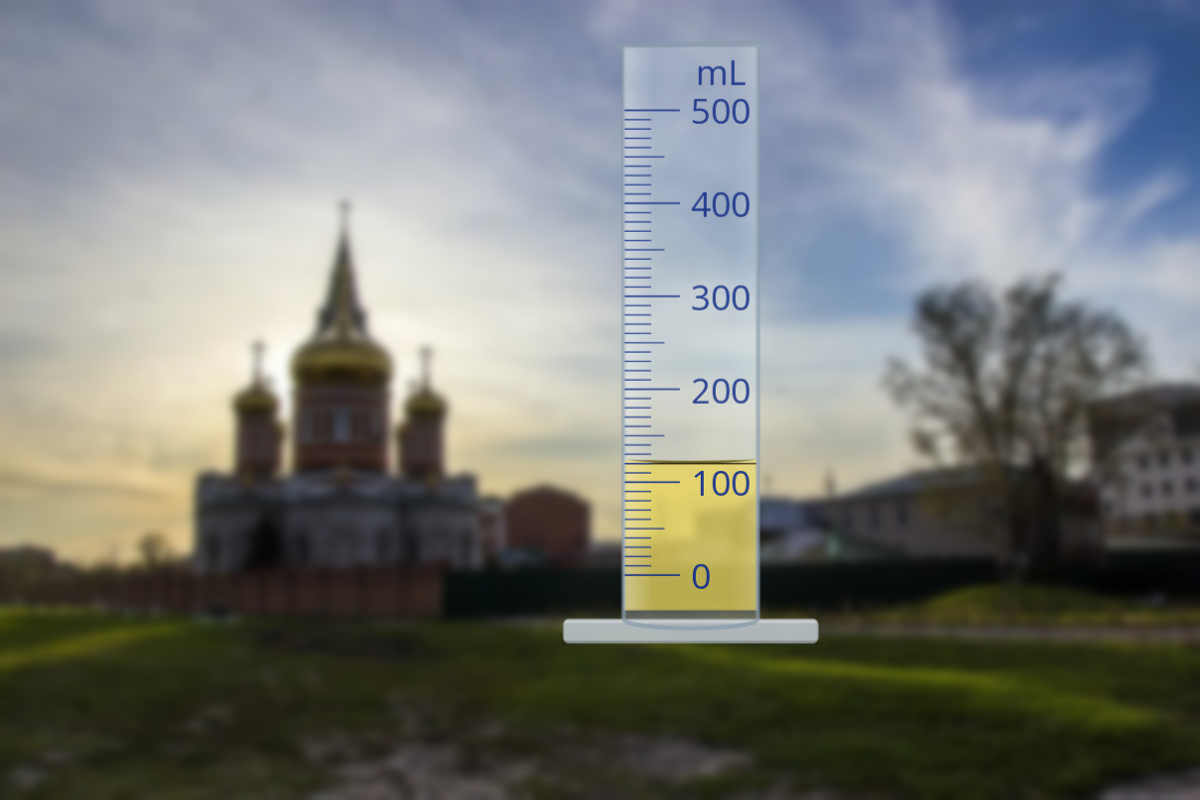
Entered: value=120 unit=mL
